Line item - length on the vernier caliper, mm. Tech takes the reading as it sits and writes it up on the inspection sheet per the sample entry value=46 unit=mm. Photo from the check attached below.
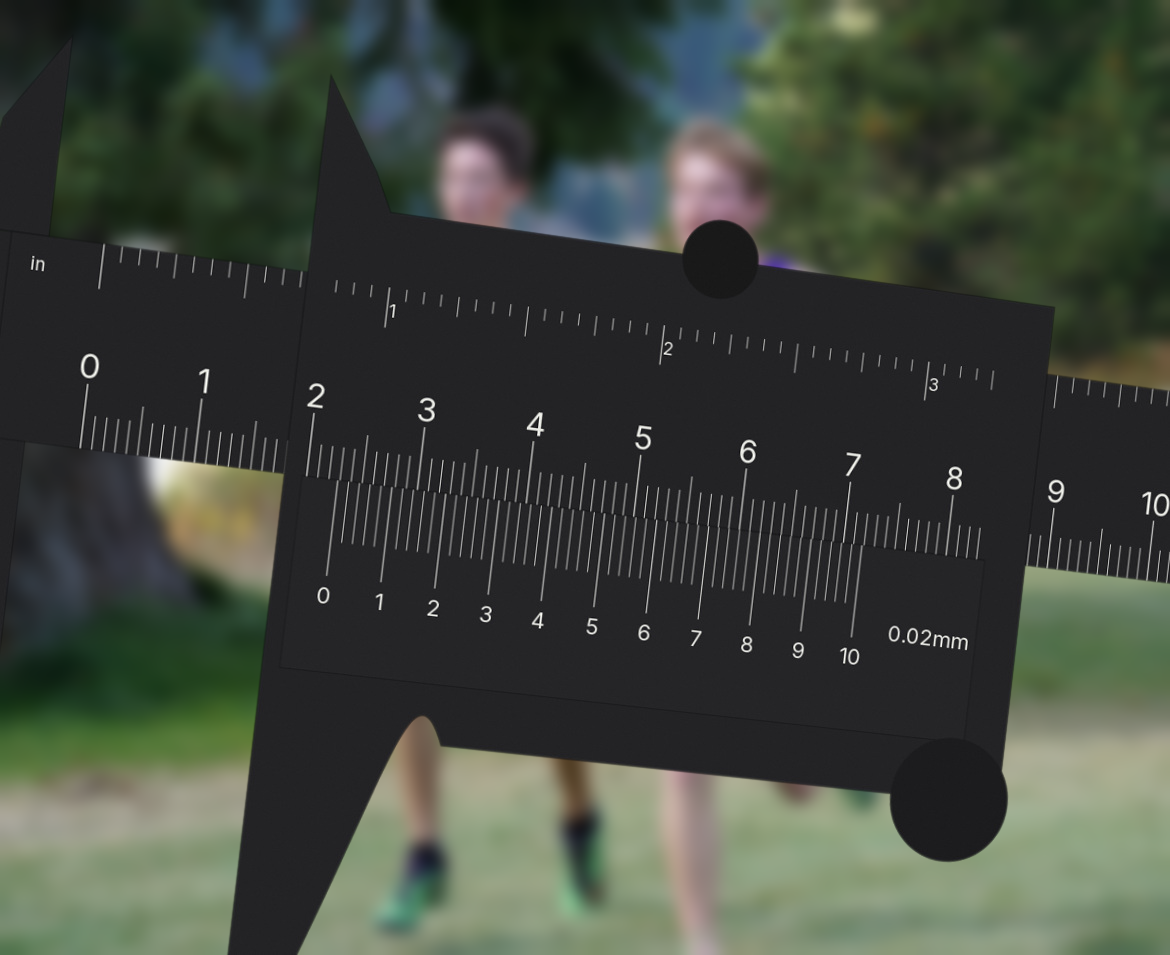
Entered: value=22.8 unit=mm
